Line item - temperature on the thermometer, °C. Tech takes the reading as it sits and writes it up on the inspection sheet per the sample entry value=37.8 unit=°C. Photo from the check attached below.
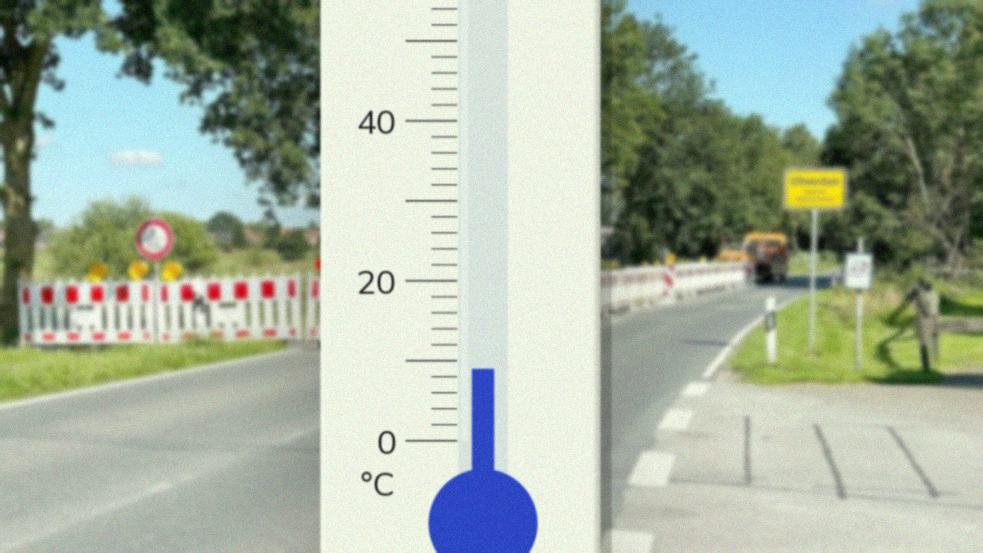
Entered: value=9 unit=°C
